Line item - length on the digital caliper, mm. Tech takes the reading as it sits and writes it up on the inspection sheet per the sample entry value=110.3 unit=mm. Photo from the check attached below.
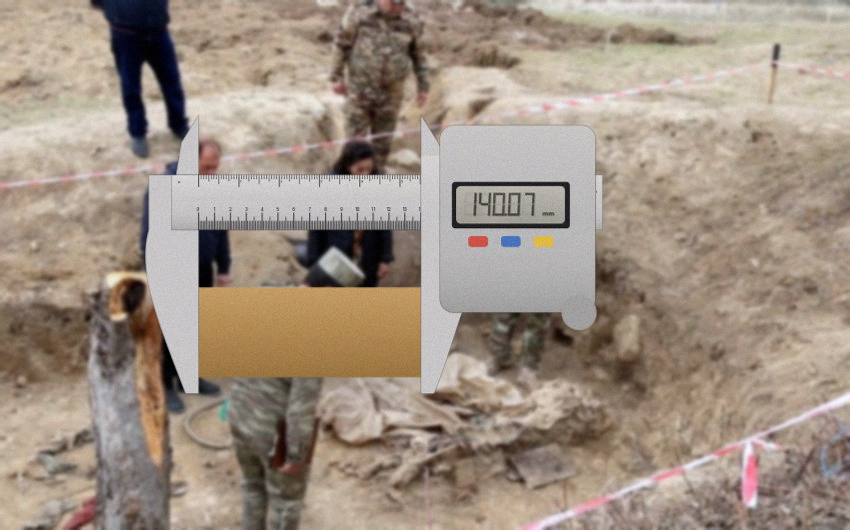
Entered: value=140.07 unit=mm
